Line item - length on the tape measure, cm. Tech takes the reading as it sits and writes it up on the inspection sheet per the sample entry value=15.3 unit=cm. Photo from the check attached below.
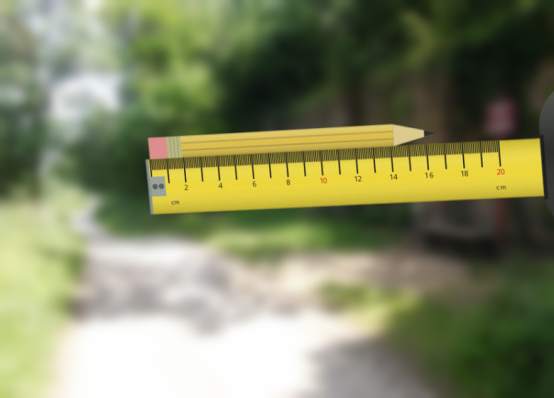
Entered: value=16.5 unit=cm
